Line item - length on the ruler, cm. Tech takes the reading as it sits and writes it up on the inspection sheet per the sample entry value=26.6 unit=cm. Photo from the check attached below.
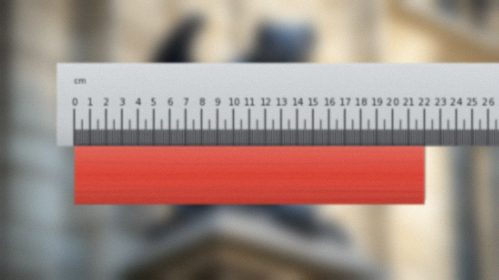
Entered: value=22 unit=cm
